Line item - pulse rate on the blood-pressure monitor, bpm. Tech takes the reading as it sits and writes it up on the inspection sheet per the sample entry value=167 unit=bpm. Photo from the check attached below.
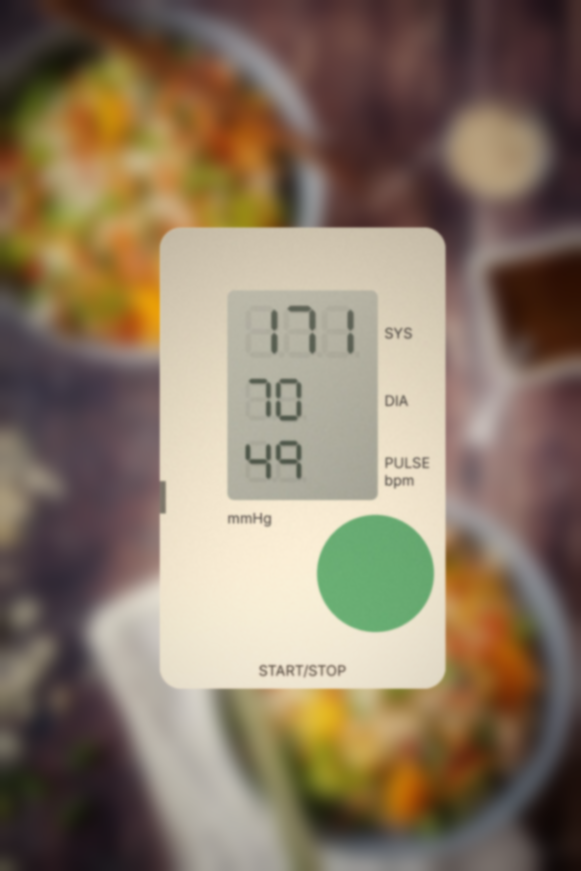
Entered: value=49 unit=bpm
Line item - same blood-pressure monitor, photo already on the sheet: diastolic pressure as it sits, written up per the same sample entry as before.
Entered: value=70 unit=mmHg
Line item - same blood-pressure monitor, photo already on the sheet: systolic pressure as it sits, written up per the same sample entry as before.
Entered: value=171 unit=mmHg
